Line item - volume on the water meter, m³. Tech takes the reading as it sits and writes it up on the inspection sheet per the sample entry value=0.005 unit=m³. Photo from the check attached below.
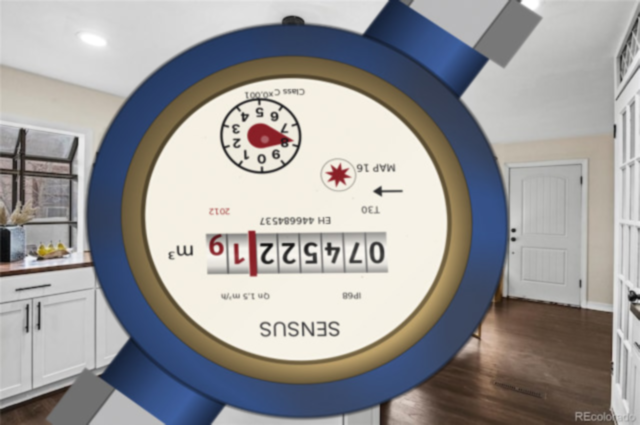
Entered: value=74522.187 unit=m³
